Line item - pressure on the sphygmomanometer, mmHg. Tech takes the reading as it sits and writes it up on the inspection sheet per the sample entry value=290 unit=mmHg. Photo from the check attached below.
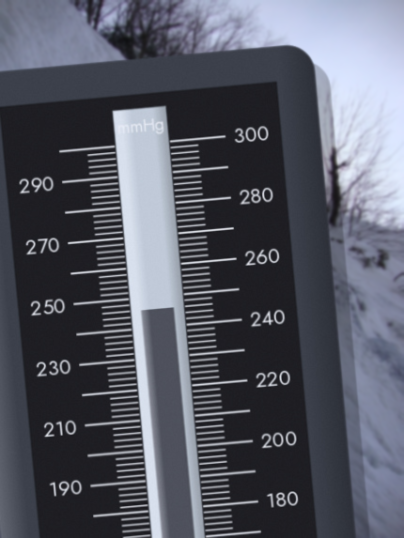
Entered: value=246 unit=mmHg
